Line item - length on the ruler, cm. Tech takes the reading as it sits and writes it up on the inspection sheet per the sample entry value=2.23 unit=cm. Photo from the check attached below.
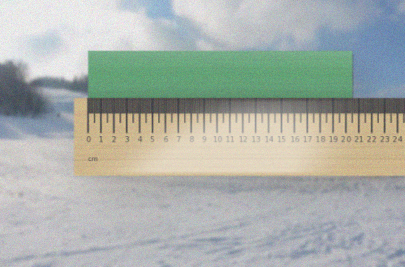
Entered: value=20.5 unit=cm
